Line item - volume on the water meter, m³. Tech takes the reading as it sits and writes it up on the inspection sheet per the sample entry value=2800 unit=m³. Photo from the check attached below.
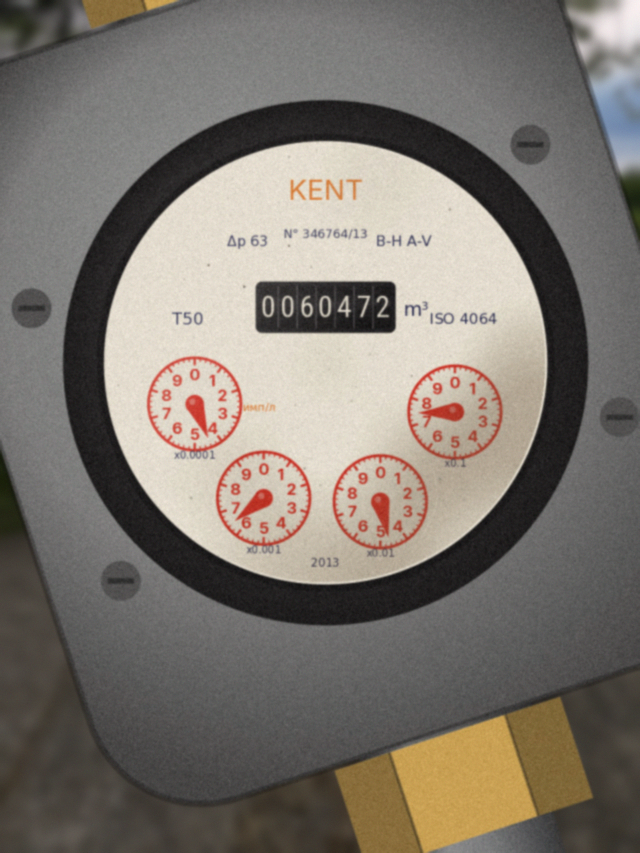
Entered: value=60472.7464 unit=m³
